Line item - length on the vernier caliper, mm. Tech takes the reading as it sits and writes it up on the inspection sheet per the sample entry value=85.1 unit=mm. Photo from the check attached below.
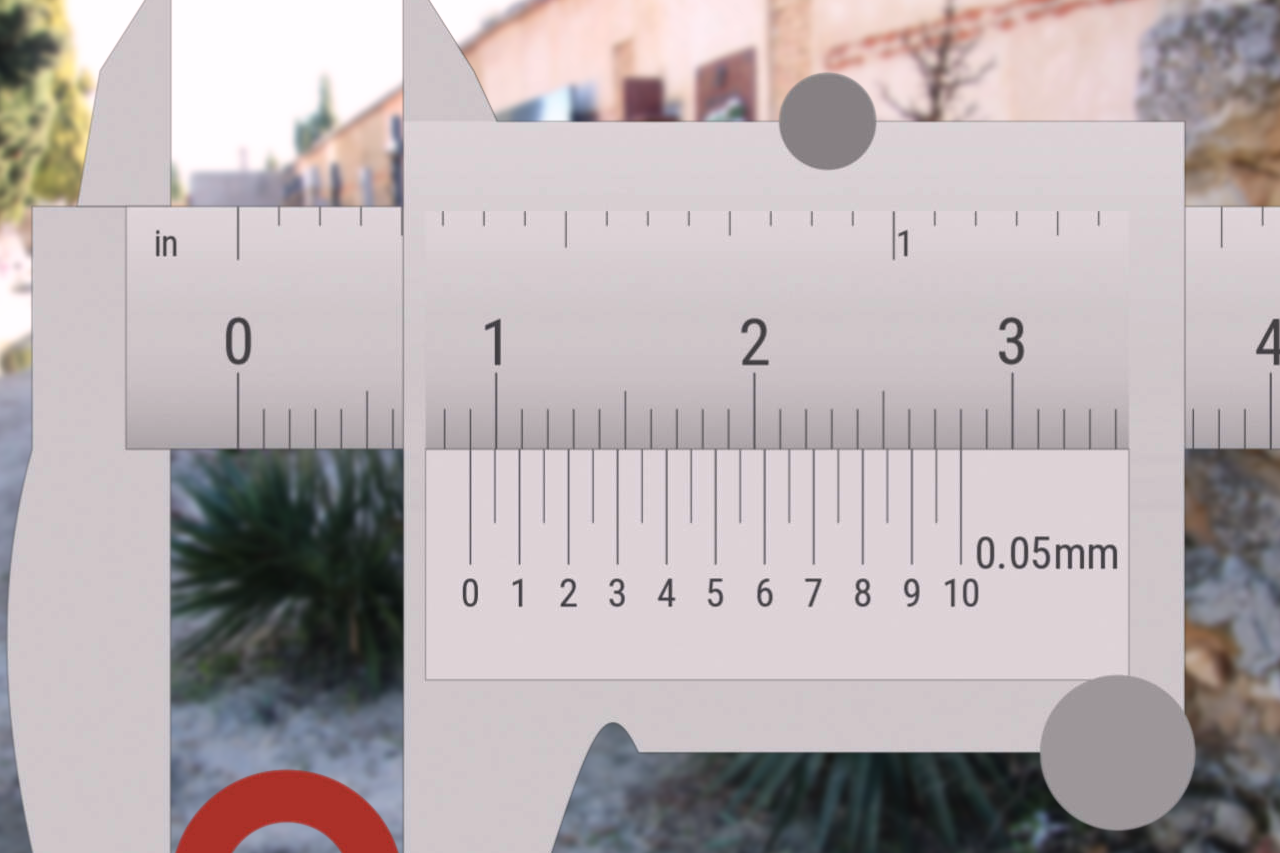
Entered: value=9.00 unit=mm
